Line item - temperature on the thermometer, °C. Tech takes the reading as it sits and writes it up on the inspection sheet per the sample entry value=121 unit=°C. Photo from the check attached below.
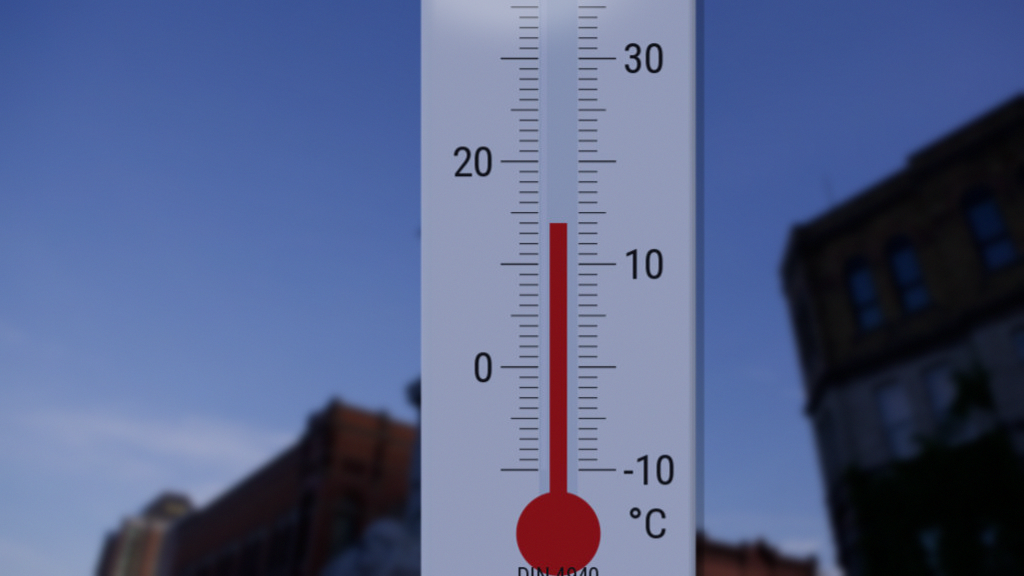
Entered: value=14 unit=°C
